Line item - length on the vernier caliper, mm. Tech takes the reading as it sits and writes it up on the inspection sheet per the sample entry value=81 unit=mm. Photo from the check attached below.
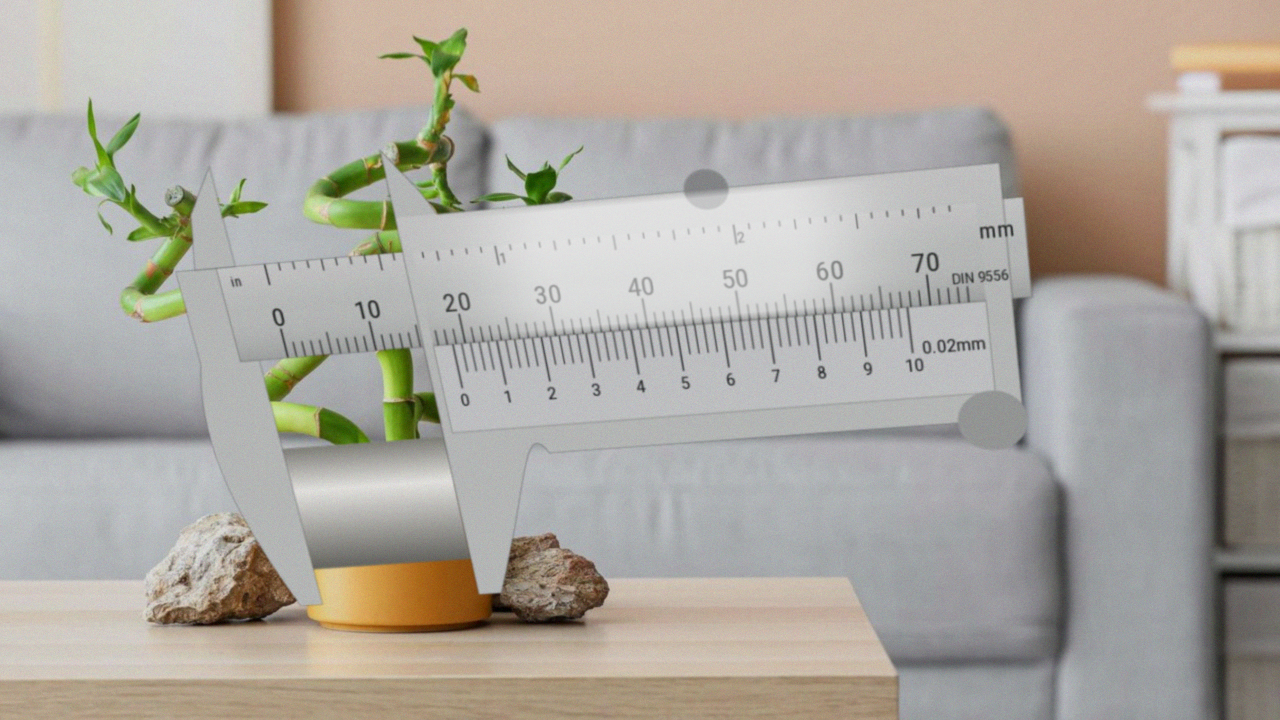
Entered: value=18.6 unit=mm
